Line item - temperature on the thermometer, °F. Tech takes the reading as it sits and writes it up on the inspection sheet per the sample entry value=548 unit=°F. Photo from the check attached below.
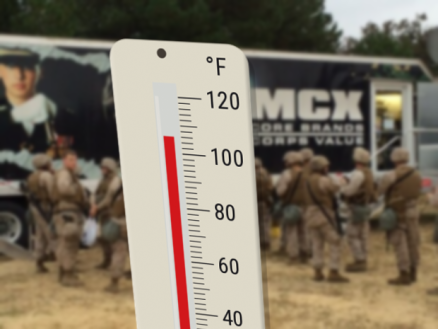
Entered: value=106 unit=°F
